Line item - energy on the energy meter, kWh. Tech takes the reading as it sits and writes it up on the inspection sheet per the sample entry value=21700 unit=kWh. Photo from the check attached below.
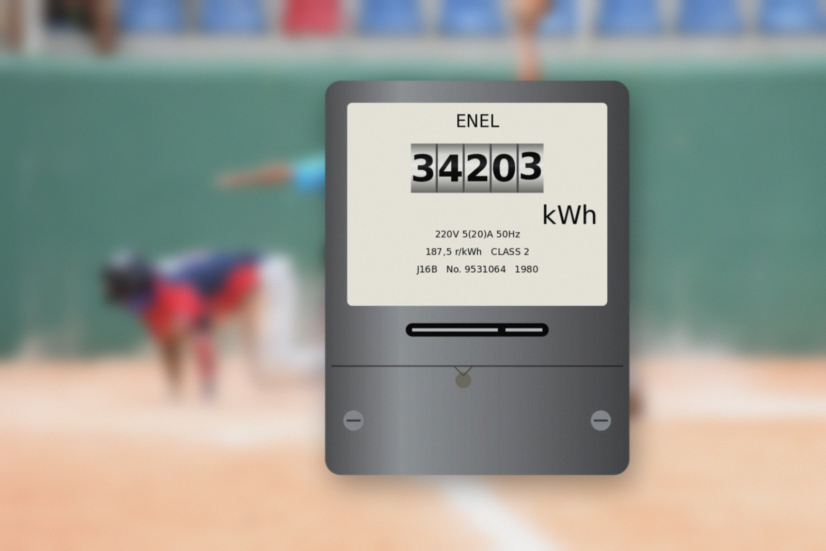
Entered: value=34203 unit=kWh
